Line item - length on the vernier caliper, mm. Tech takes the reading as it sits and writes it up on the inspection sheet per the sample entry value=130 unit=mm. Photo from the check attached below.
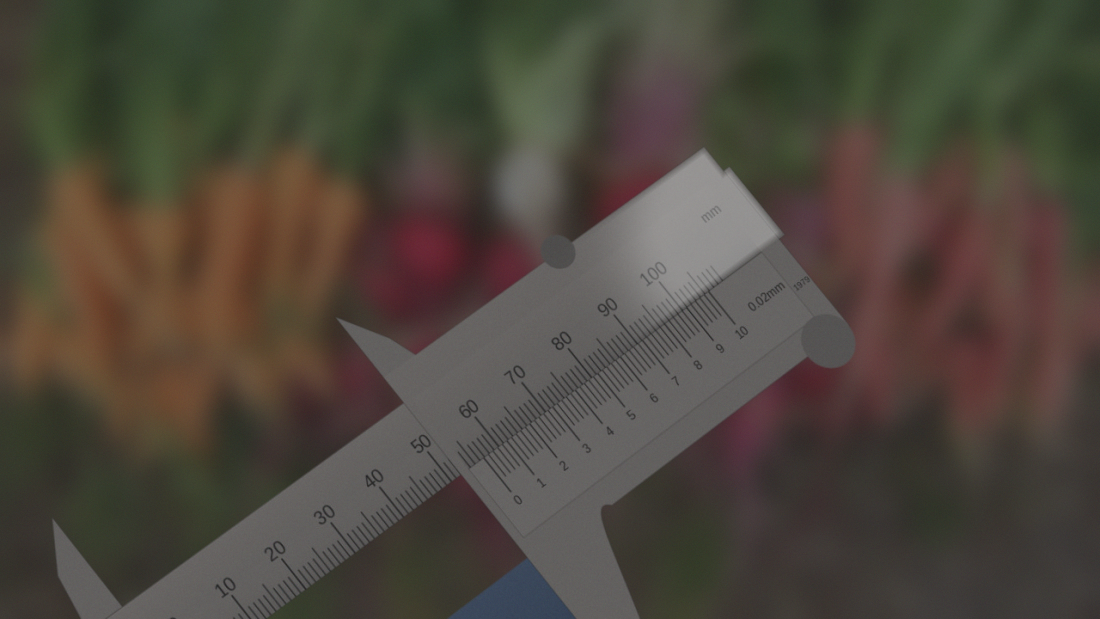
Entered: value=56.8 unit=mm
